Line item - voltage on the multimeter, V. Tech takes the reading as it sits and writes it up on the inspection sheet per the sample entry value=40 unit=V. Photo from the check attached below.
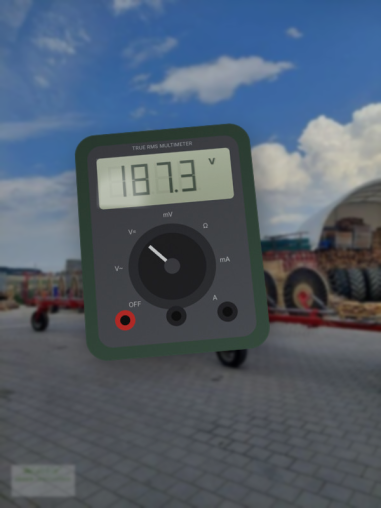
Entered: value=187.3 unit=V
